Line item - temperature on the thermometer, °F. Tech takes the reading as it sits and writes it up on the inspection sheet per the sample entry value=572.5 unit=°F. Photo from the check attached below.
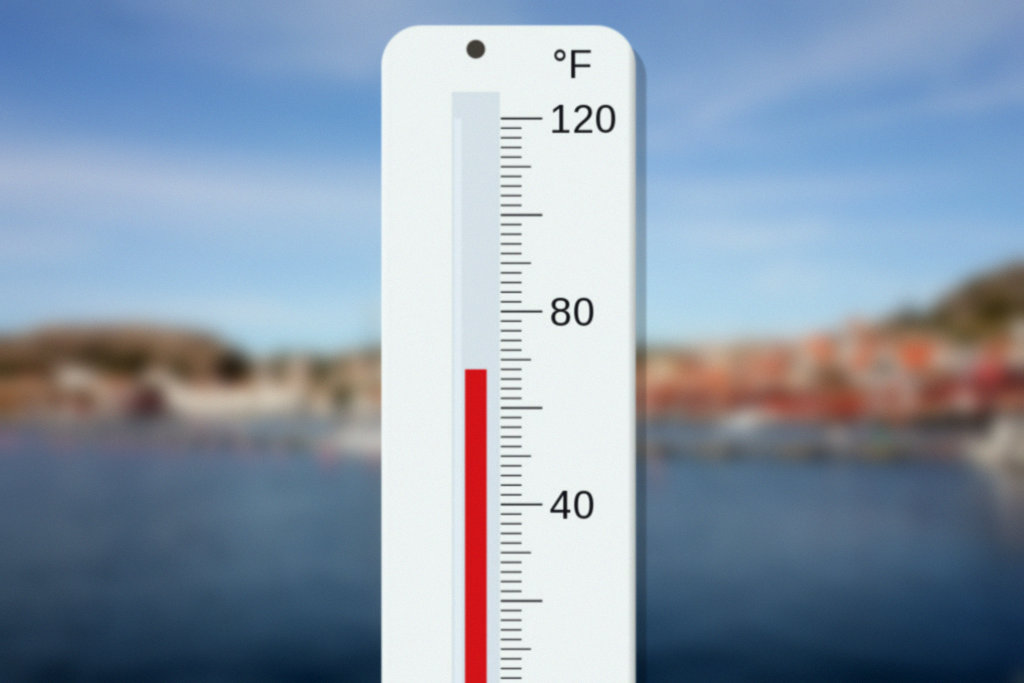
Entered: value=68 unit=°F
